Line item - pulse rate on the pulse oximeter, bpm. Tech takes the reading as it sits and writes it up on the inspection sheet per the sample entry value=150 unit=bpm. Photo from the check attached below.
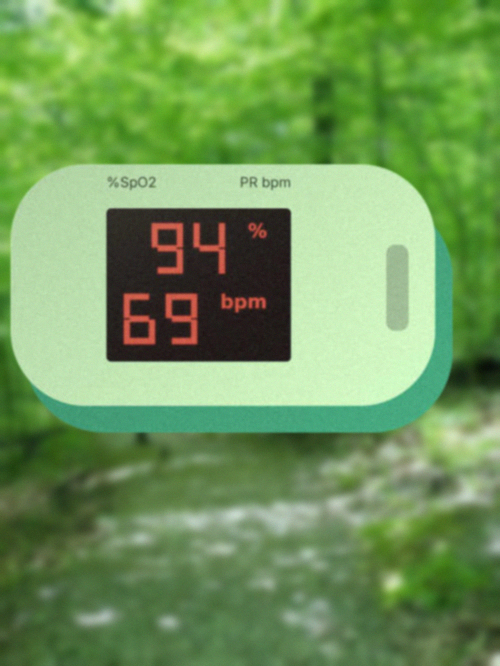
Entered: value=69 unit=bpm
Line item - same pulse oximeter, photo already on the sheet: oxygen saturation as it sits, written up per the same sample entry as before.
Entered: value=94 unit=%
